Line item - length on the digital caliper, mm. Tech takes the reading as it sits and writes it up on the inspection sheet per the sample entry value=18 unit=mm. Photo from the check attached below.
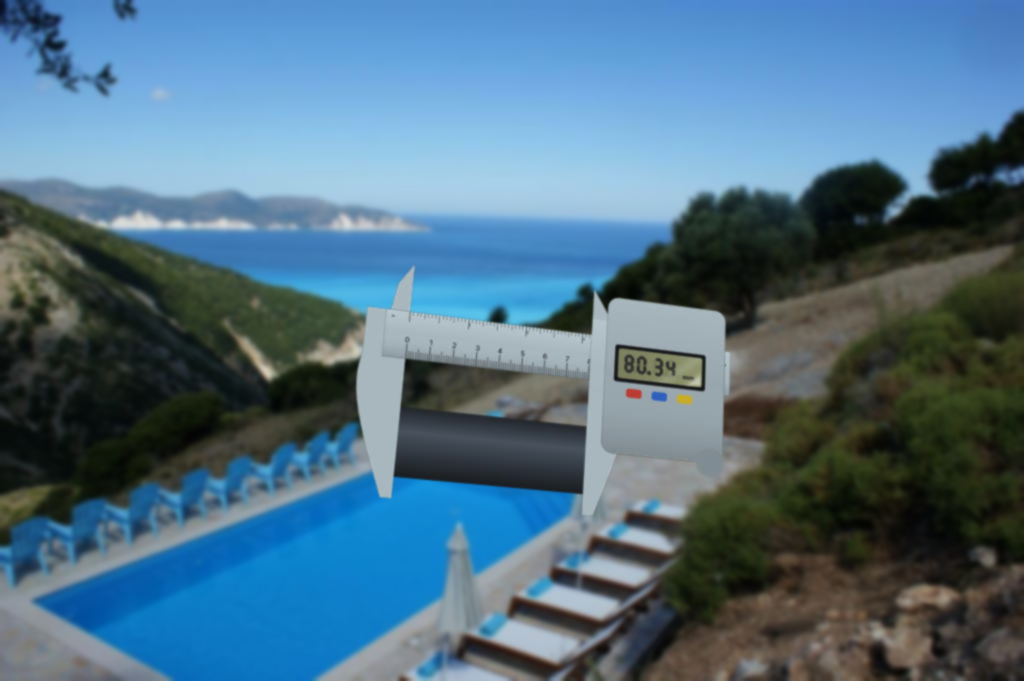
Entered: value=80.34 unit=mm
